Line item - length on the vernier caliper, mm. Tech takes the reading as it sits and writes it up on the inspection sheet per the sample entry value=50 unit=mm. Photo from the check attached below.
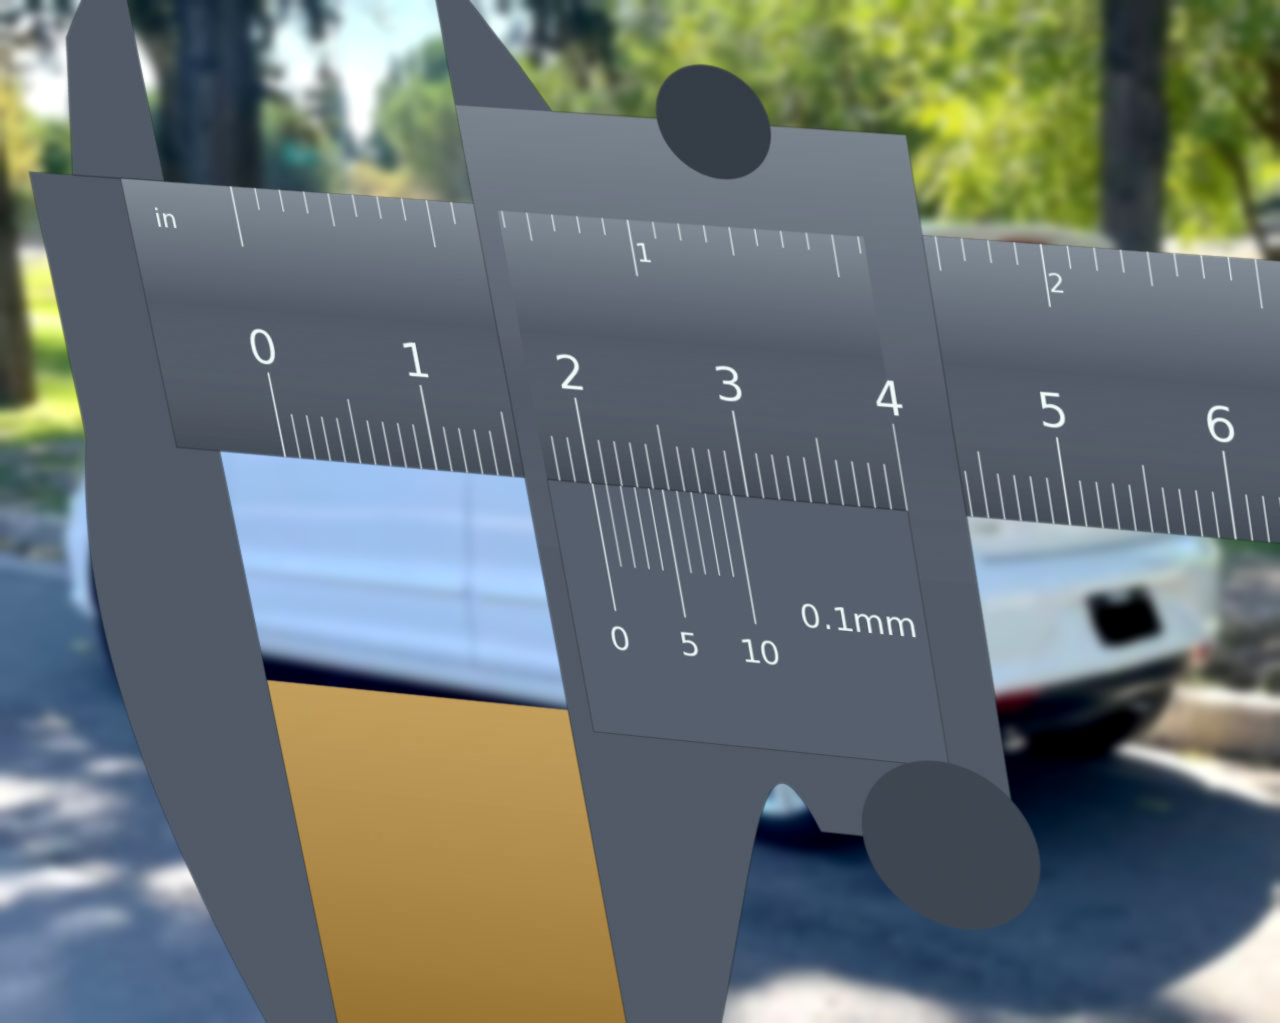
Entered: value=20.1 unit=mm
